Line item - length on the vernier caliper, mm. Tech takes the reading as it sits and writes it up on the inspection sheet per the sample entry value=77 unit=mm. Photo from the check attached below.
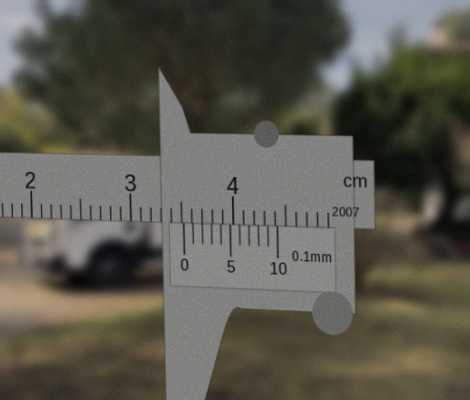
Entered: value=35.2 unit=mm
